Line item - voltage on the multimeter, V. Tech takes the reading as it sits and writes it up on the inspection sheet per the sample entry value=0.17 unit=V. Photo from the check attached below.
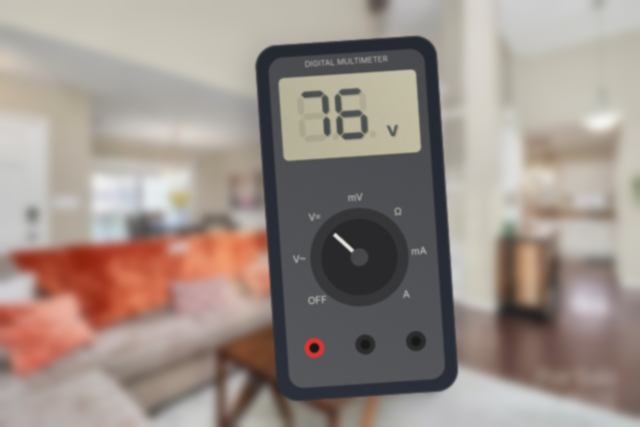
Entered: value=76 unit=V
